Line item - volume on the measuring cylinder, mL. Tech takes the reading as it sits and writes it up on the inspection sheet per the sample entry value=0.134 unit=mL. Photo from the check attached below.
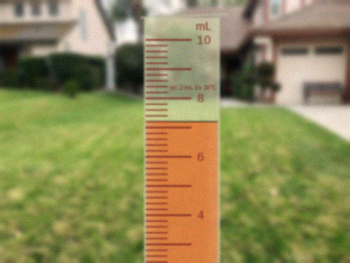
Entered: value=7.2 unit=mL
